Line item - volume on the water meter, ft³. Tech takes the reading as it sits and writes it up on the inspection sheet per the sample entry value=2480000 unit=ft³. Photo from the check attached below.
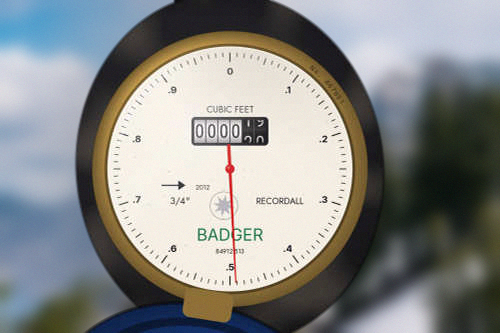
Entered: value=19.49 unit=ft³
